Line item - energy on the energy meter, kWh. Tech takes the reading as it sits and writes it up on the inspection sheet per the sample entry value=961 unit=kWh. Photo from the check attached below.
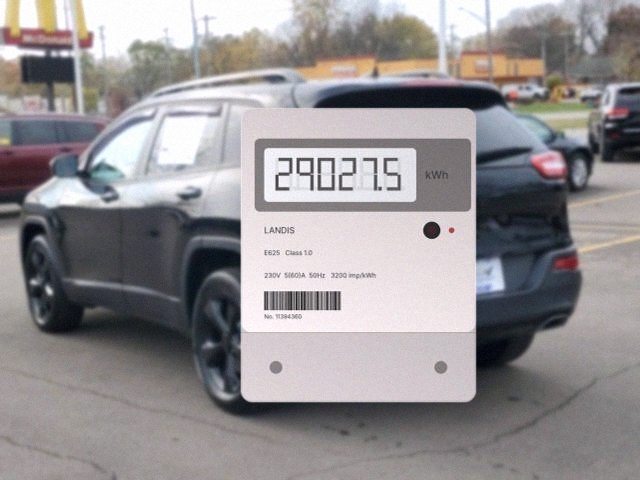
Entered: value=29027.5 unit=kWh
